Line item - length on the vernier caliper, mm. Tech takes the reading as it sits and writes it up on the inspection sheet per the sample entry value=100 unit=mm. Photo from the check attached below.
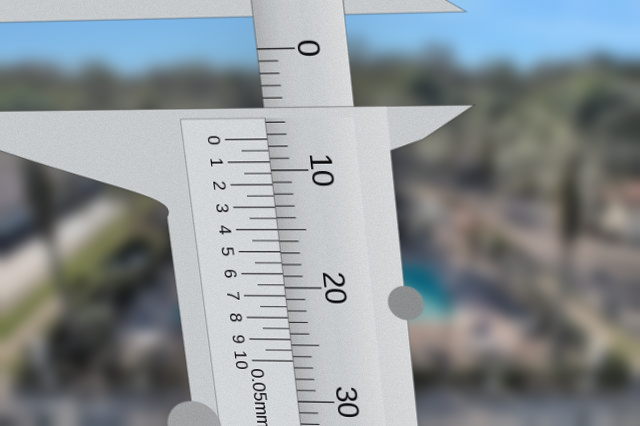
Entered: value=7.4 unit=mm
